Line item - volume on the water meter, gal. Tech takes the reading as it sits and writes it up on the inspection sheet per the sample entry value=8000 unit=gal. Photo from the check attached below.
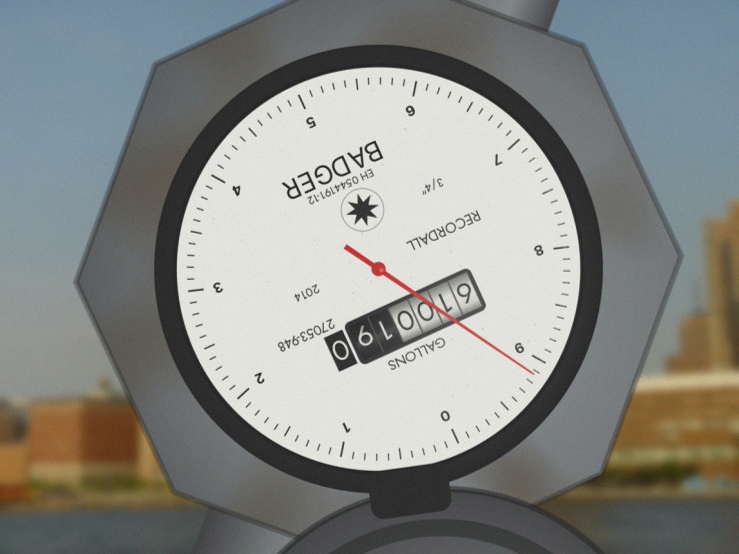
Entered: value=6100189.1 unit=gal
